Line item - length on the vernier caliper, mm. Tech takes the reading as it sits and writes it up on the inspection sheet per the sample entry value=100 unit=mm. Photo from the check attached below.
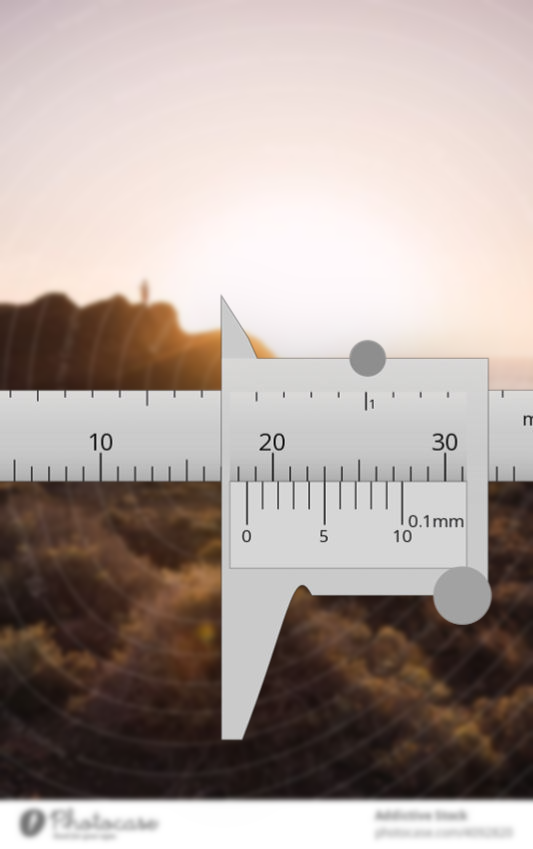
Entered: value=18.5 unit=mm
